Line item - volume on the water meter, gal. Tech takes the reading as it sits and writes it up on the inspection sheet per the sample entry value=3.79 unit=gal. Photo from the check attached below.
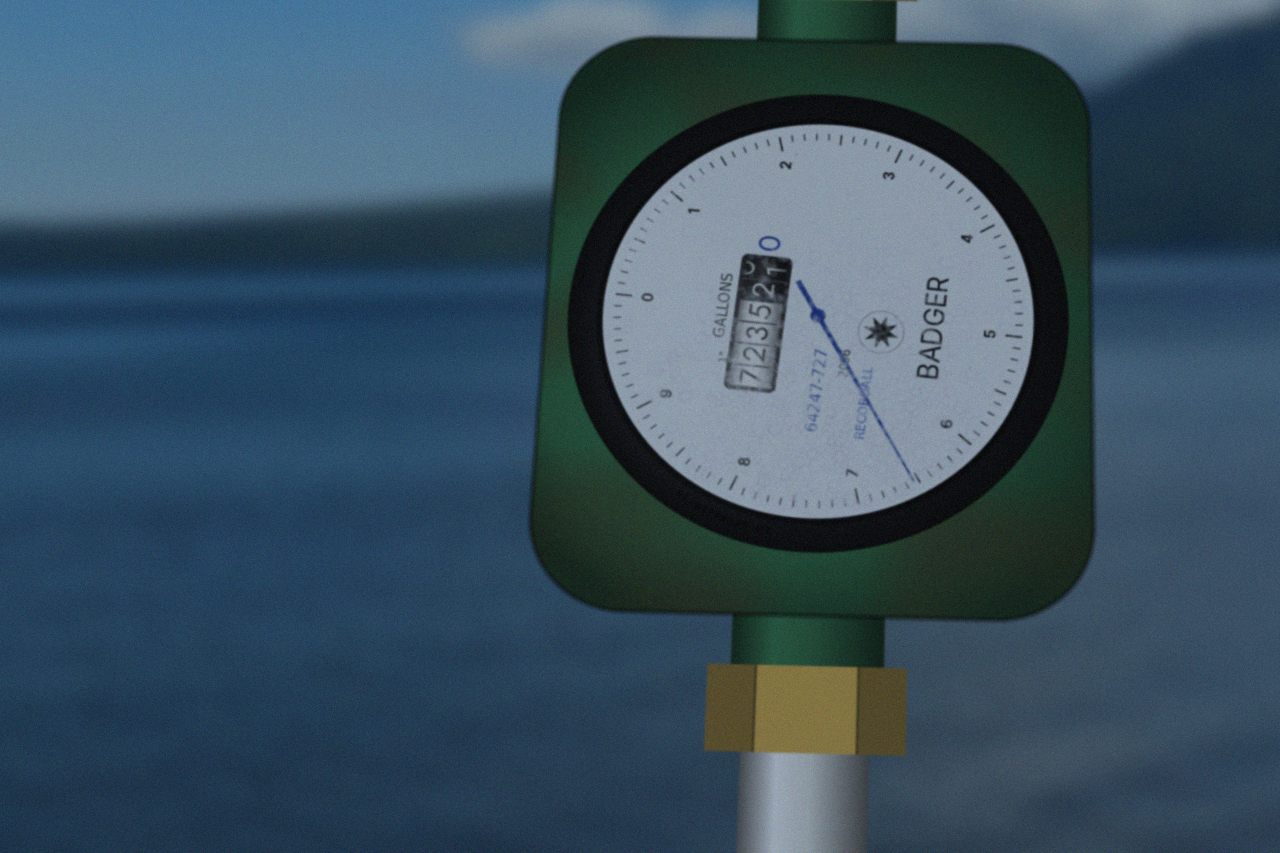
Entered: value=7235206.5 unit=gal
